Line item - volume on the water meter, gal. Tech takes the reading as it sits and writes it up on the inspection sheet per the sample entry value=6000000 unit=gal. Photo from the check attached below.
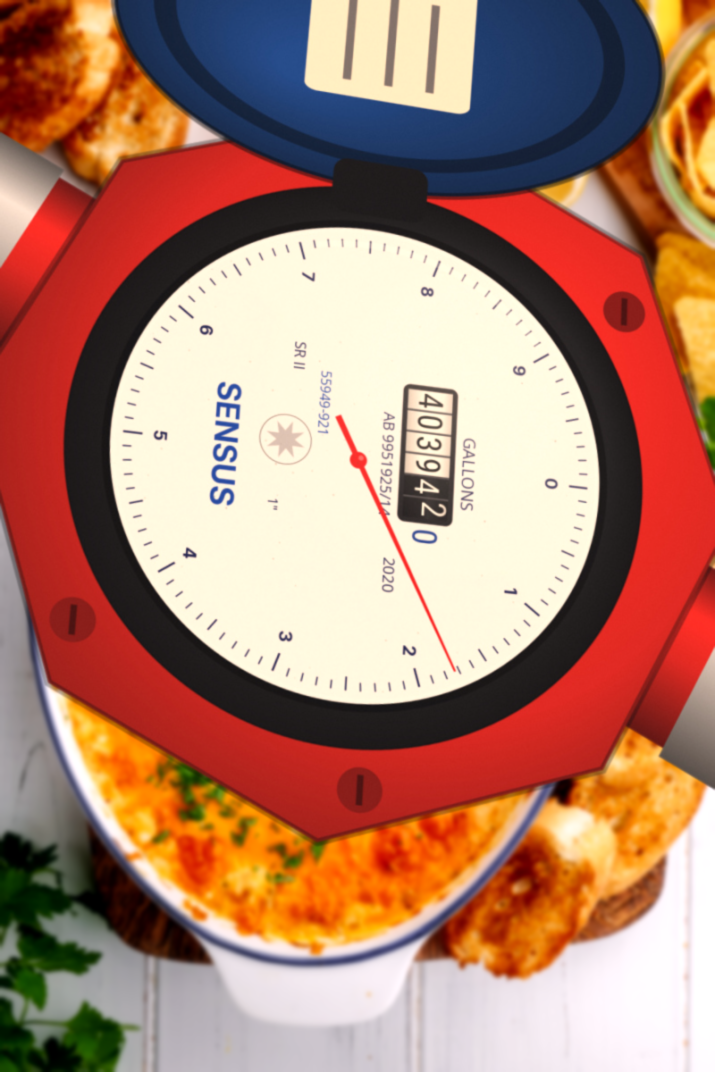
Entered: value=4039421.7 unit=gal
